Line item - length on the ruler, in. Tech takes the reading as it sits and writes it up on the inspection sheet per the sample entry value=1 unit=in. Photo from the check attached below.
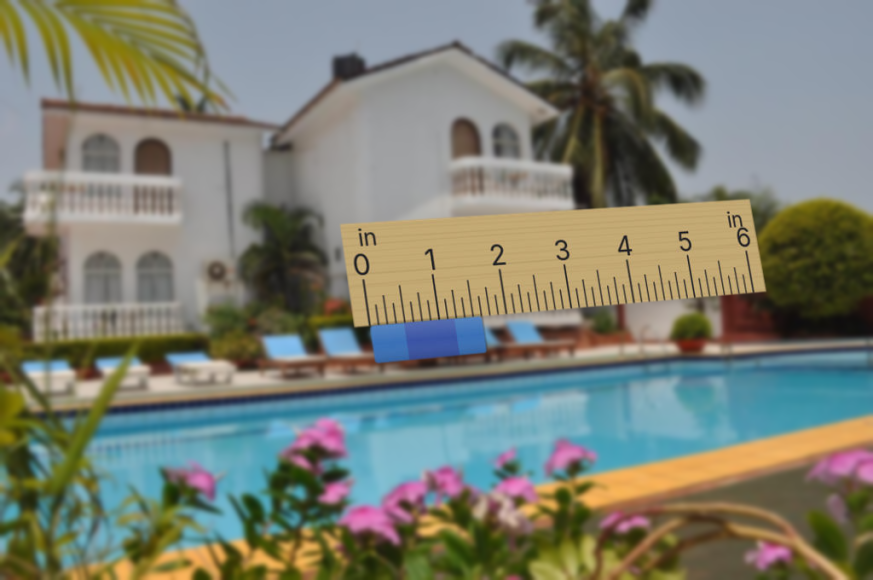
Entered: value=1.625 unit=in
